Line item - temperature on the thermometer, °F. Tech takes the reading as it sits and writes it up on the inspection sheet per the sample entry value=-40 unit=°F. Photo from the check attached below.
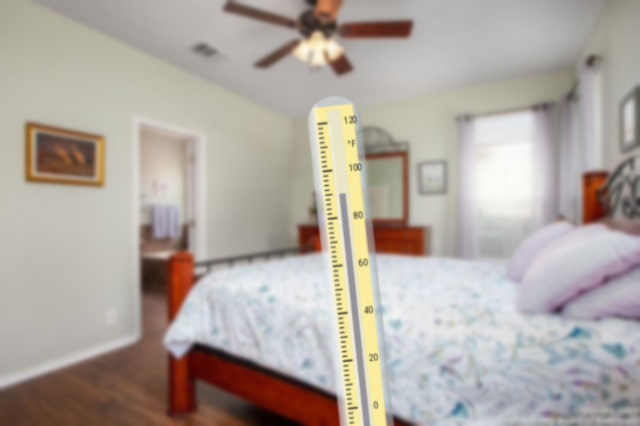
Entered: value=90 unit=°F
